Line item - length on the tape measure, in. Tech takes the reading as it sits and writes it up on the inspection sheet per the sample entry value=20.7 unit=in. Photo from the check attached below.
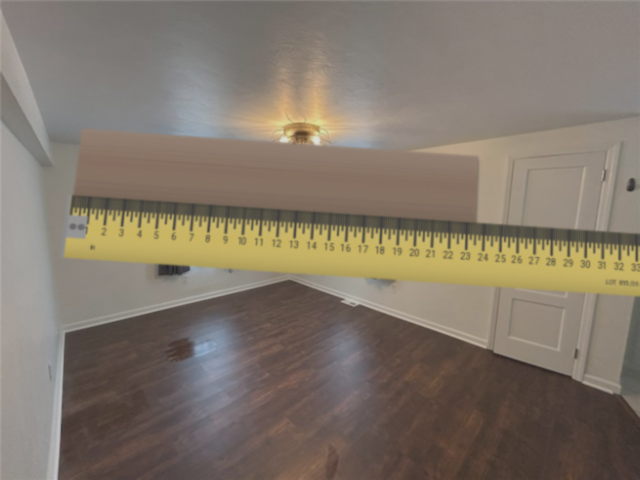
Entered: value=23.5 unit=in
